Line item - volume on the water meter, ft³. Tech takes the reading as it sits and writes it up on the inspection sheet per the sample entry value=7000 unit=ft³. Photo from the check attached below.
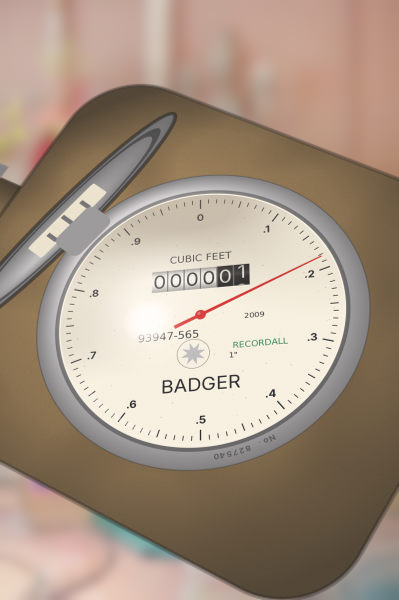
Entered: value=1.18 unit=ft³
